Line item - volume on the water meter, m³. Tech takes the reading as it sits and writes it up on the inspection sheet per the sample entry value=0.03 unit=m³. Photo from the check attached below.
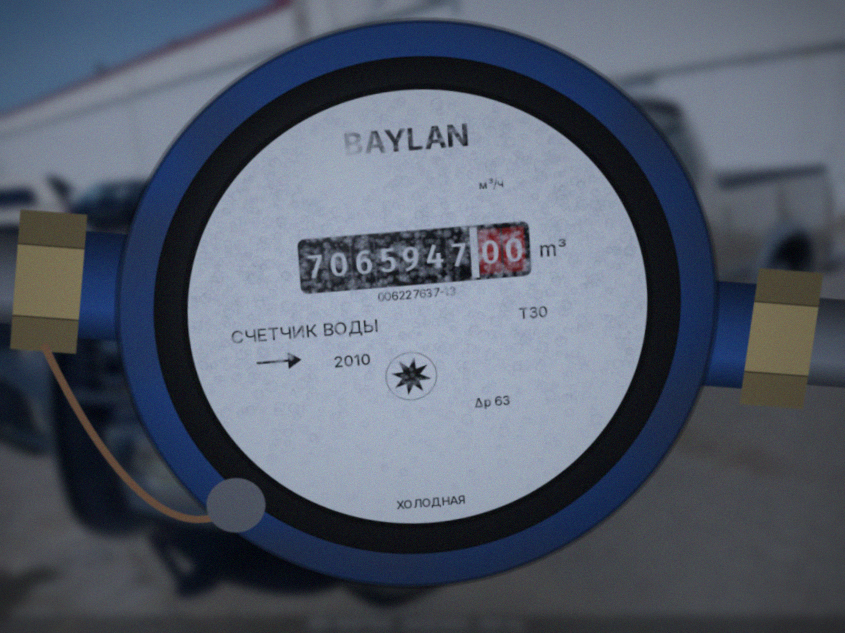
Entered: value=7065947.00 unit=m³
